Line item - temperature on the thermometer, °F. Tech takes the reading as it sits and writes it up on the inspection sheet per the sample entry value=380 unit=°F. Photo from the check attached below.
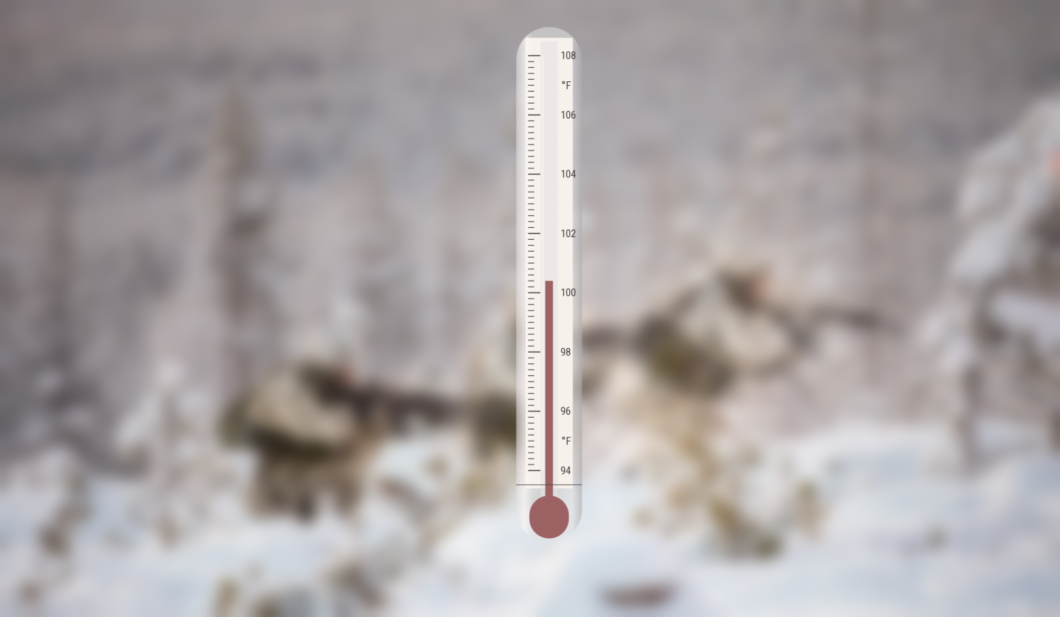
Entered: value=100.4 unit=°F
